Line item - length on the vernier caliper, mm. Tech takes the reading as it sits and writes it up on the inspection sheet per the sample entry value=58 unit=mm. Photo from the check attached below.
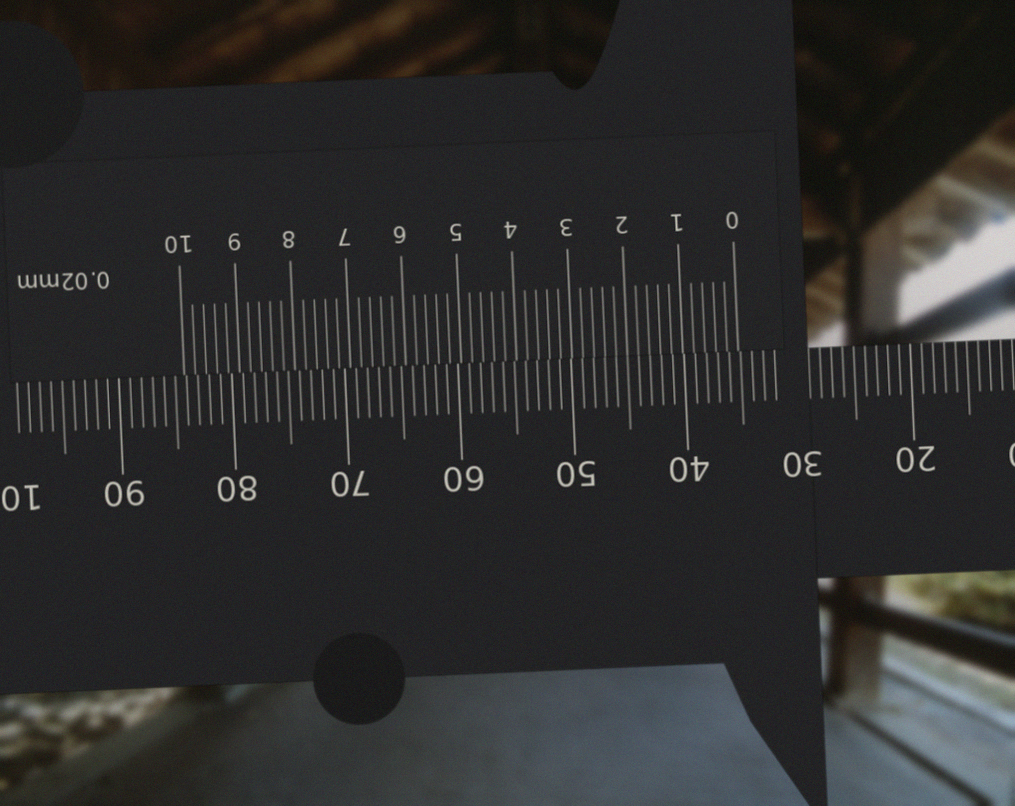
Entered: value=35.2 unit=mm
